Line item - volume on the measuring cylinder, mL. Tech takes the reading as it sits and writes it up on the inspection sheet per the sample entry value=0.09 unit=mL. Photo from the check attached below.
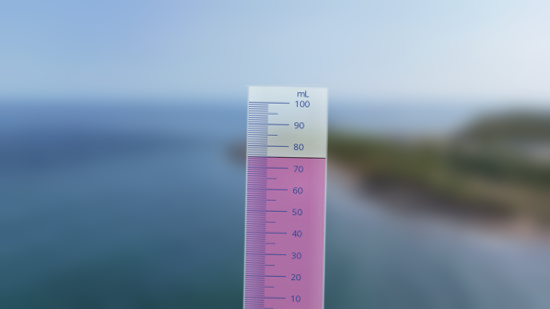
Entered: value=75 unit=mL
